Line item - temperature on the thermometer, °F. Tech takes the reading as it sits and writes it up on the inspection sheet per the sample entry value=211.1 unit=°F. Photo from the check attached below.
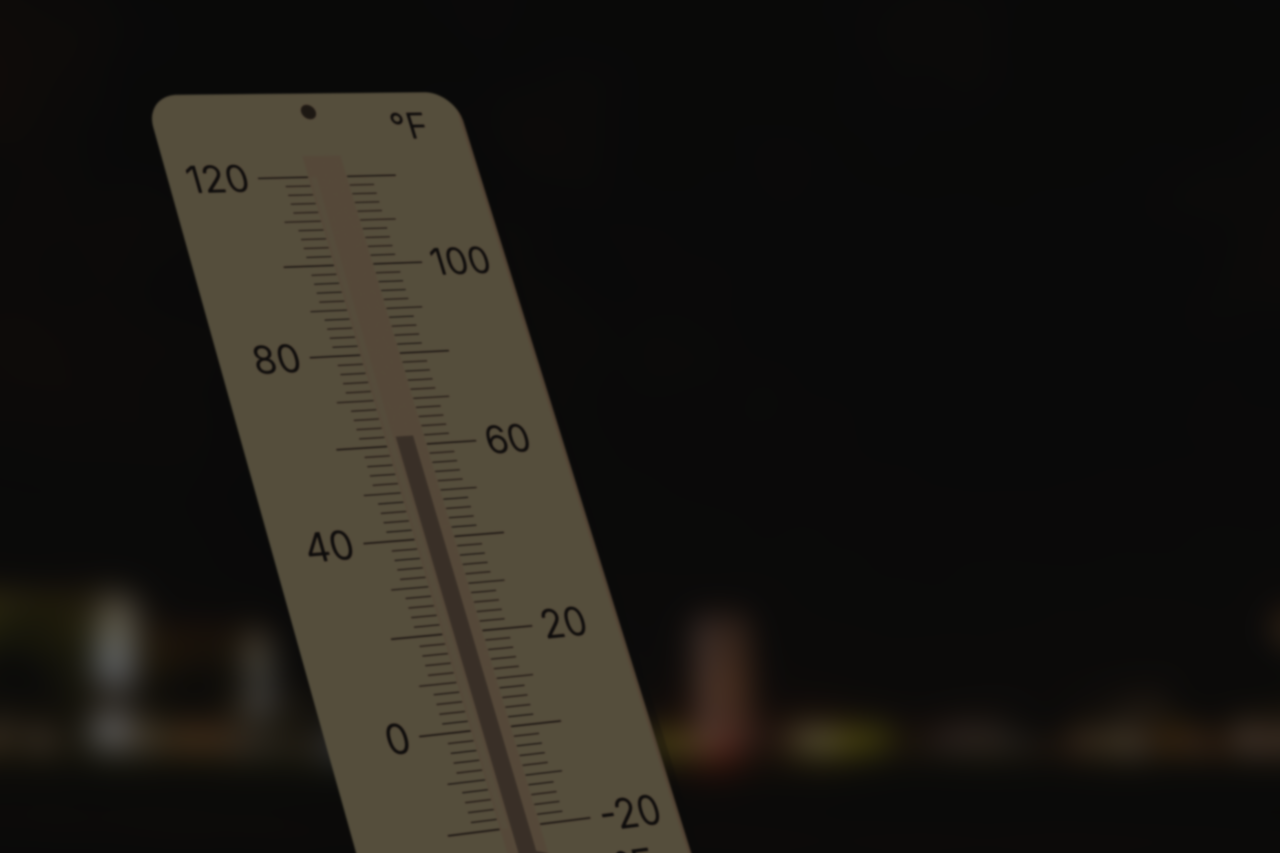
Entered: value=62 unit=°F
